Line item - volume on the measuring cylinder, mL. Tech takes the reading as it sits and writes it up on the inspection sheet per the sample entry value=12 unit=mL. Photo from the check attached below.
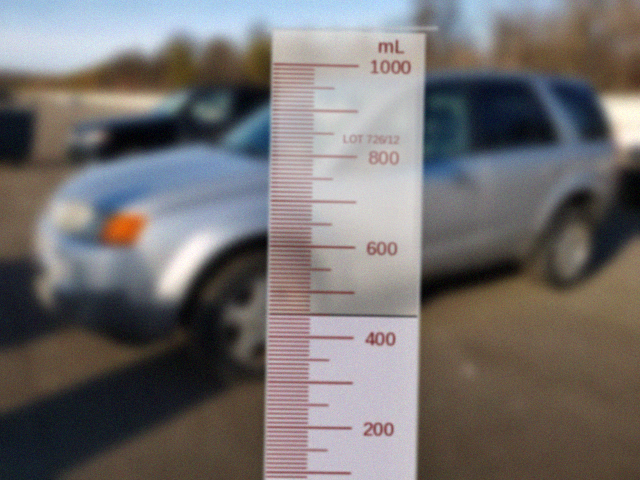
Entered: value=450 unit=mL
